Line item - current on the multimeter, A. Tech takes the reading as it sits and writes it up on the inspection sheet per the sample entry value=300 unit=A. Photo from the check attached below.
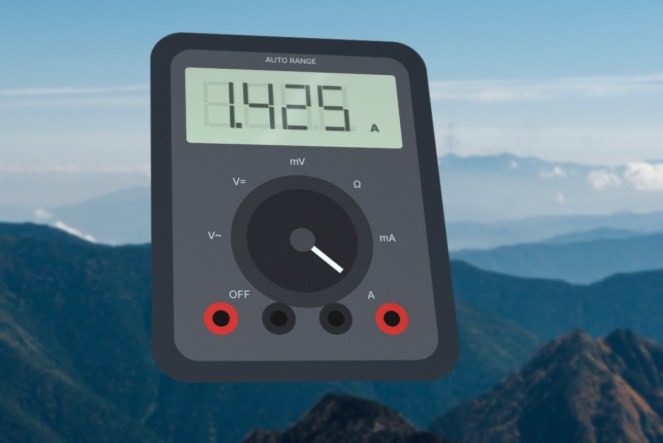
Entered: value=1.425 unit=A
